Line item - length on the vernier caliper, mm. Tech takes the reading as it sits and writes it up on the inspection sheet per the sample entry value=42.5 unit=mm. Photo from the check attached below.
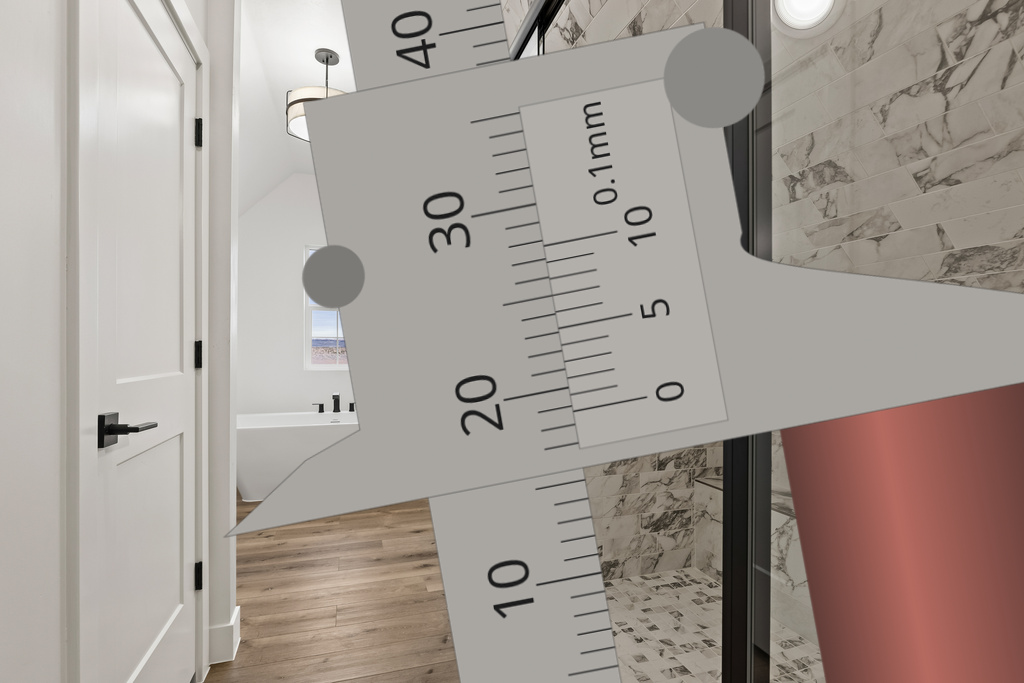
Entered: value=18.7 unit=mm
